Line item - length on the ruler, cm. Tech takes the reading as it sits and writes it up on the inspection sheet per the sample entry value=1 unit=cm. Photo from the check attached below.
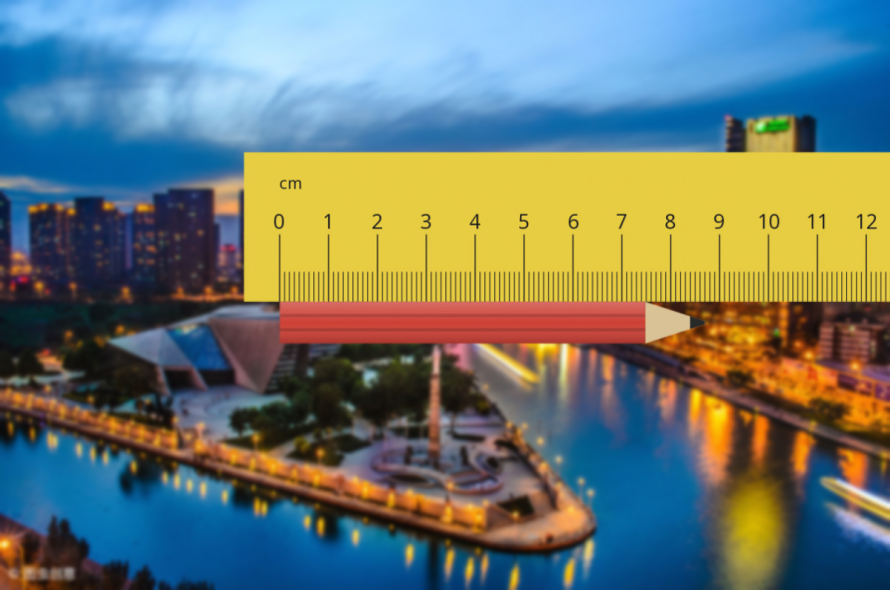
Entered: value=8.7 unit=cm
